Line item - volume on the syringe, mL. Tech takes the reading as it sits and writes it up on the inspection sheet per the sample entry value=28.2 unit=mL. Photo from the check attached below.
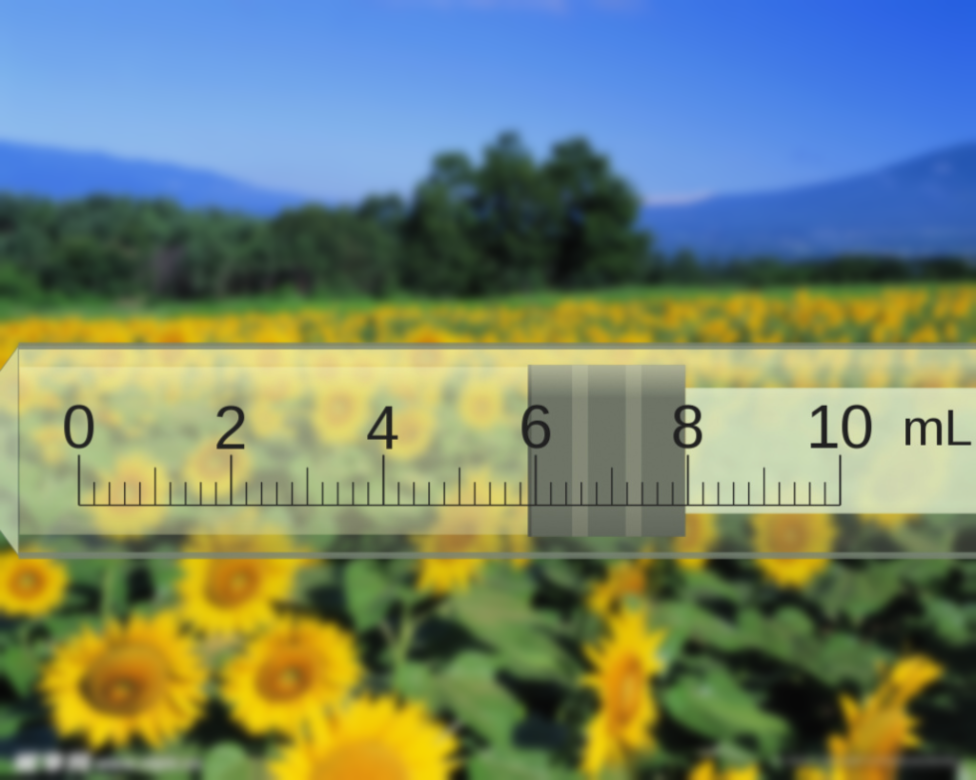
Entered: value=5.9 unit=mL
